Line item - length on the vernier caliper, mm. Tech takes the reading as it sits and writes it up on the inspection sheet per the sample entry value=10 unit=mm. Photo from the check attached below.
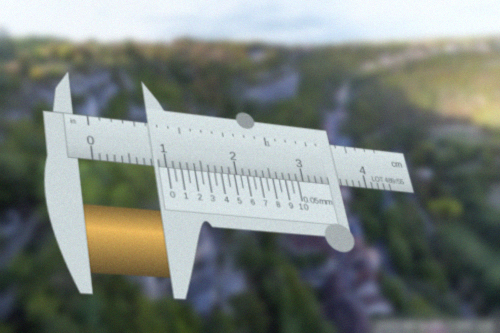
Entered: value=10.2 unit=mm
